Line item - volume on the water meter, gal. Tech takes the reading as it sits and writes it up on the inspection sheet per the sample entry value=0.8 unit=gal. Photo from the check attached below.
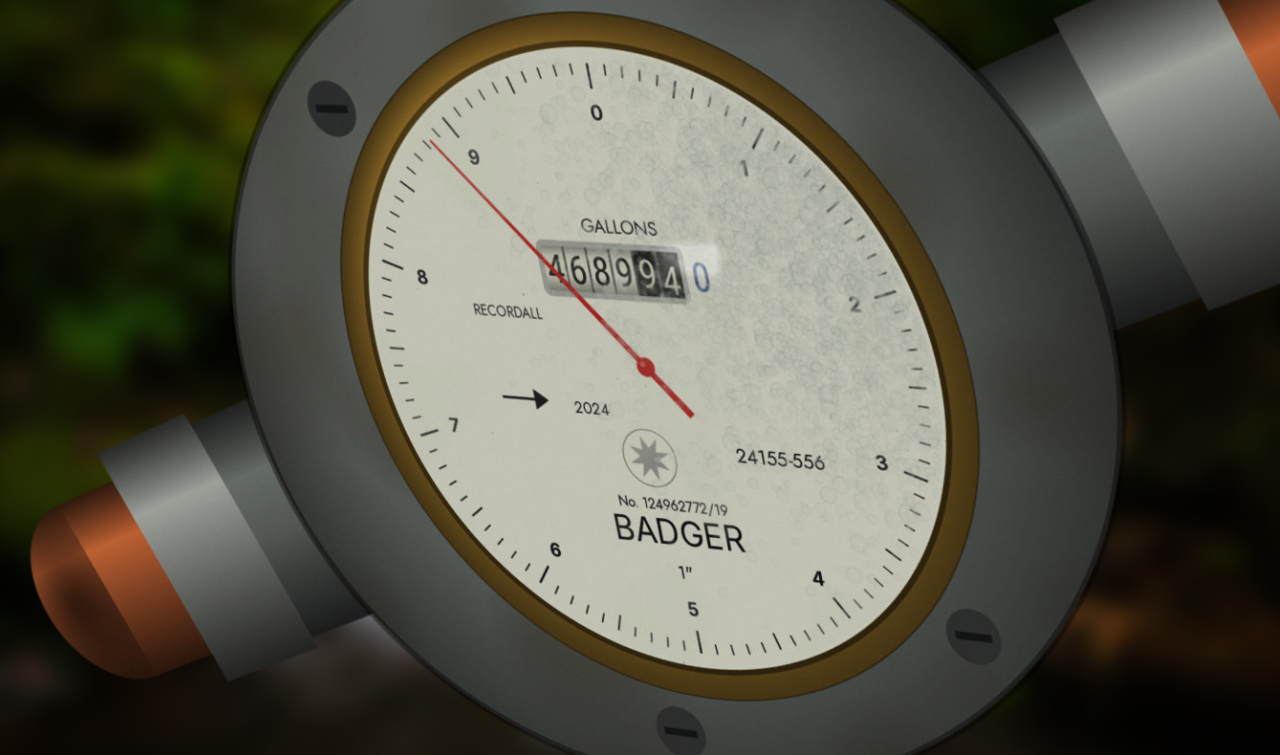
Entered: value=4689938.8 unit=gal
